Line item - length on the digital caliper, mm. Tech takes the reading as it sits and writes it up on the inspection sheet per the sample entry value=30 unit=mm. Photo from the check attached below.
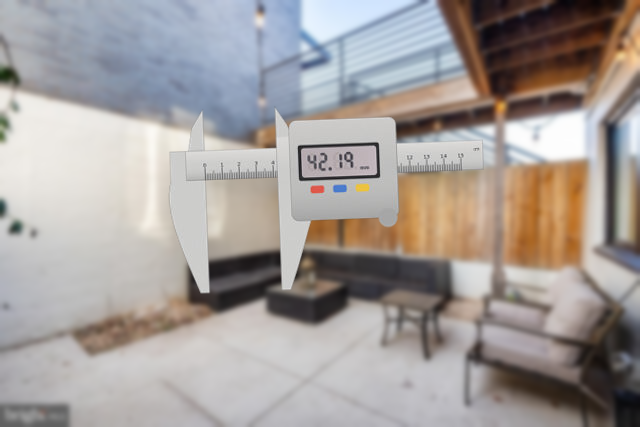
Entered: value=42.19 unit=mm
